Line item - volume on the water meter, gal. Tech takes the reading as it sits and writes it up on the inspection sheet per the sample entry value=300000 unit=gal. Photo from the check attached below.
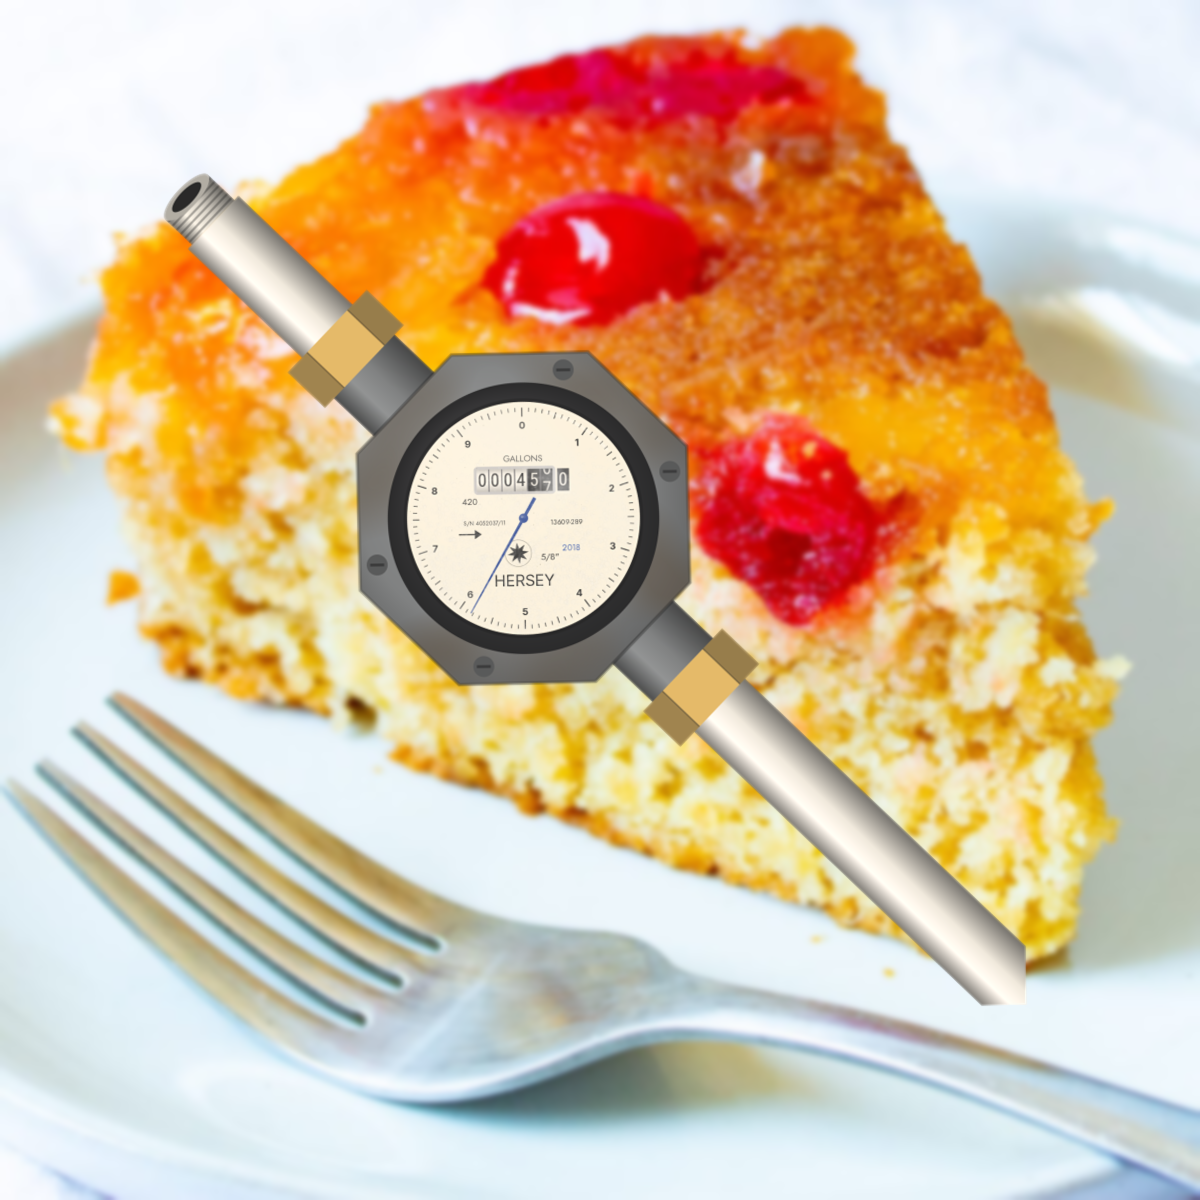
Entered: value=4565.8 unit=gal
